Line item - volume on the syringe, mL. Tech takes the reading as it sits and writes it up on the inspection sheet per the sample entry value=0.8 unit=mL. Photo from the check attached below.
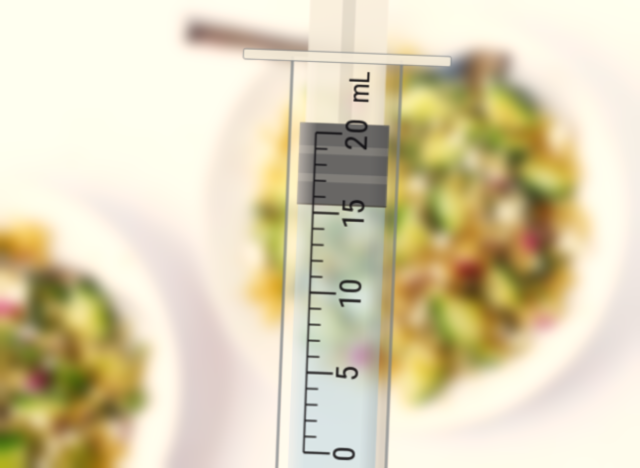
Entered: value=15.5 unit=mL
